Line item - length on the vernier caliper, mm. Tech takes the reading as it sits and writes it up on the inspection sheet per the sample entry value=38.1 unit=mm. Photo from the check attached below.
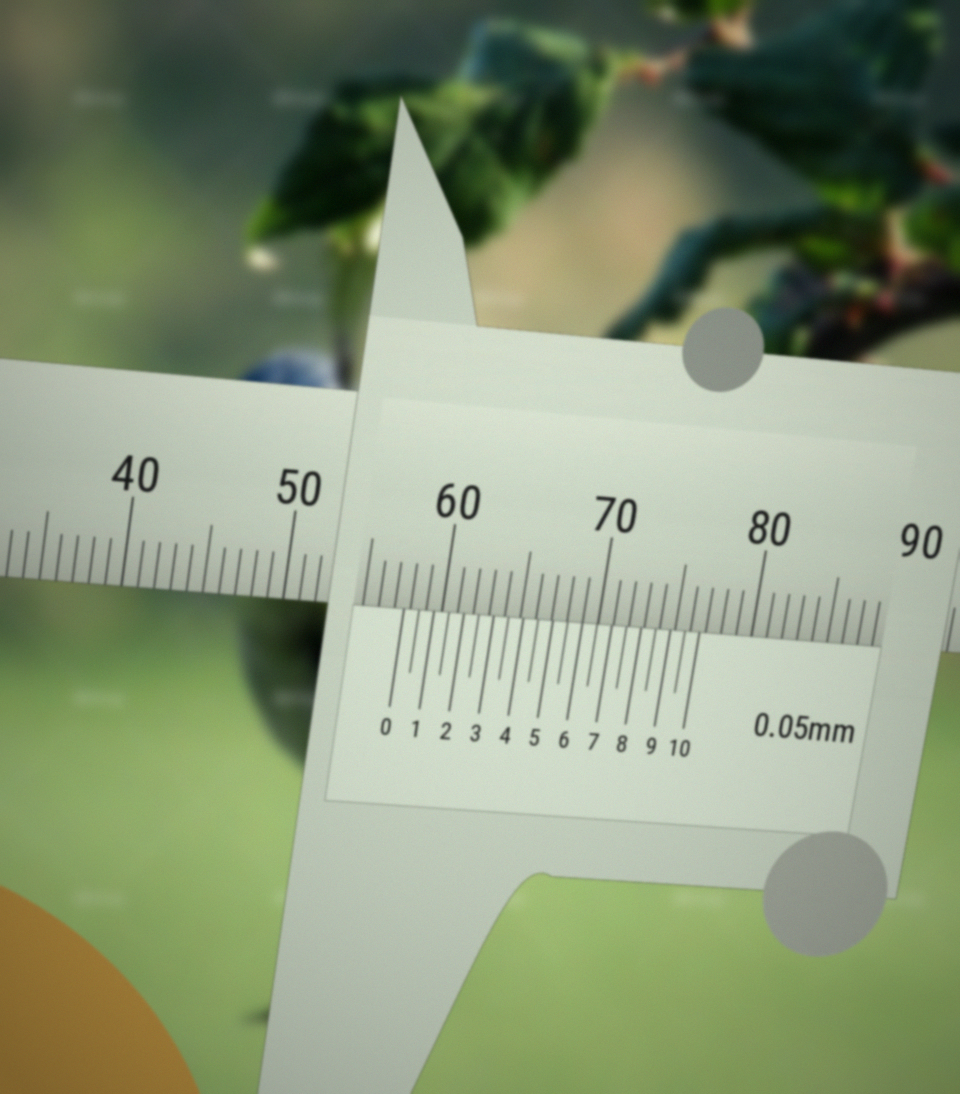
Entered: value=57.6 unit=mm
